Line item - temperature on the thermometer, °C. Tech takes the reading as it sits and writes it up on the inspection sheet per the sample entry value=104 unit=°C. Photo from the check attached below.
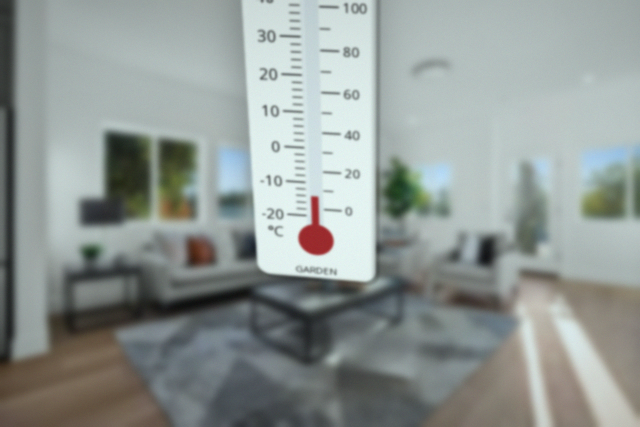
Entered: value=-14 unit=°C
